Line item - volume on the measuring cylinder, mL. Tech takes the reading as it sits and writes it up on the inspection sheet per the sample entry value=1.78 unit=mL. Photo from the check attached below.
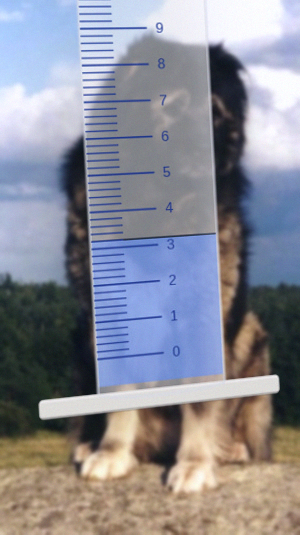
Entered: value=3.2 unit=mL
